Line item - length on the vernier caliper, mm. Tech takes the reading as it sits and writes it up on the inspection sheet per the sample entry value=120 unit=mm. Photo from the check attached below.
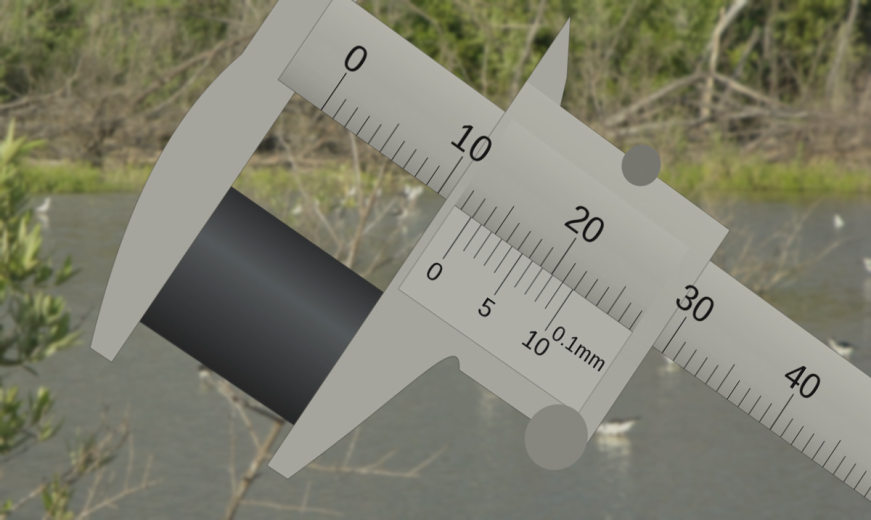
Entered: value=12.9 unit=mm
